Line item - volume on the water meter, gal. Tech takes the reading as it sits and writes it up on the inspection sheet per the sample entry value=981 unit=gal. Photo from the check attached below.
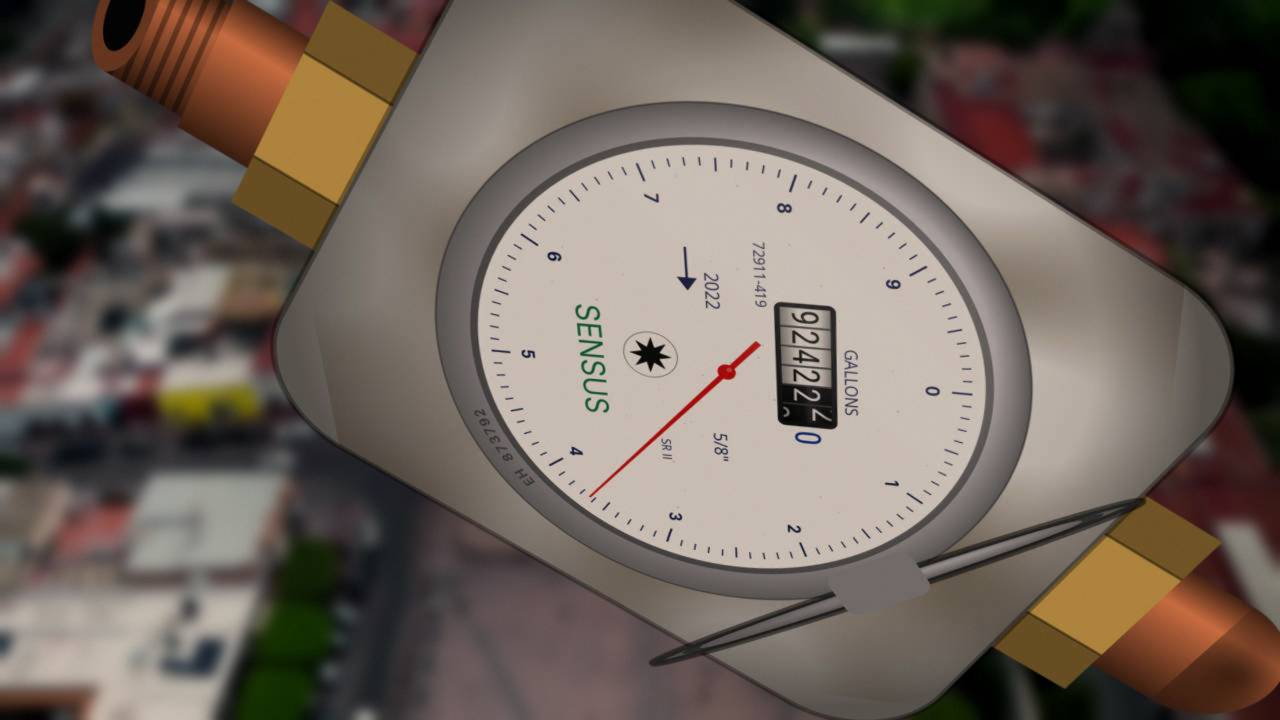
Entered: value=9242223.6 unit=gal
